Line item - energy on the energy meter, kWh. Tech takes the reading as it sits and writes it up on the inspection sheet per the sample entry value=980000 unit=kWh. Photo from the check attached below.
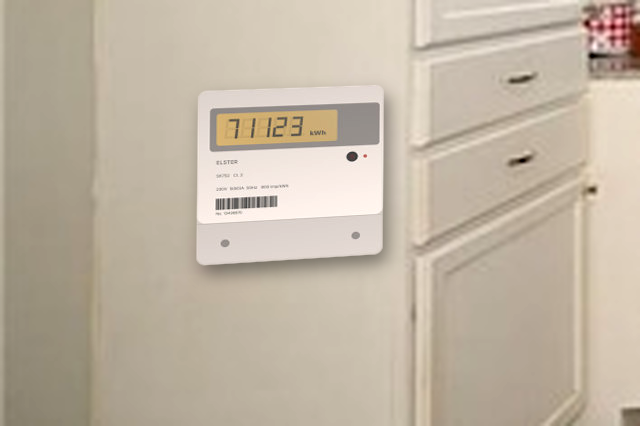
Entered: value=71123 unit=kWh
